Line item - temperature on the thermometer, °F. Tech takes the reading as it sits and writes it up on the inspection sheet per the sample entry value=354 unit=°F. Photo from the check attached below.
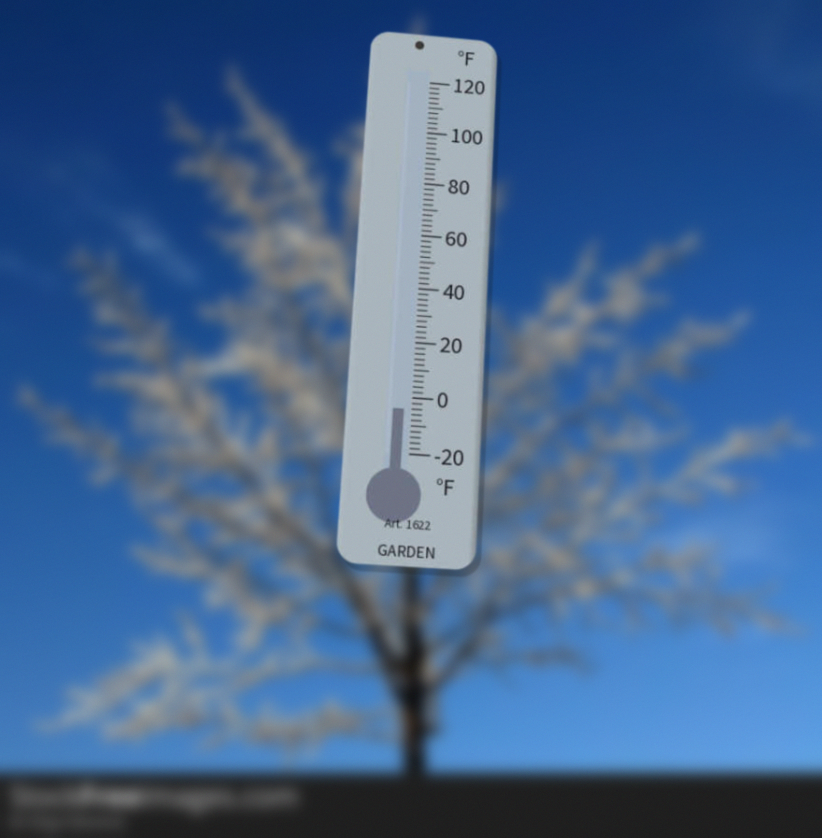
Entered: value=-4 unit=°F
